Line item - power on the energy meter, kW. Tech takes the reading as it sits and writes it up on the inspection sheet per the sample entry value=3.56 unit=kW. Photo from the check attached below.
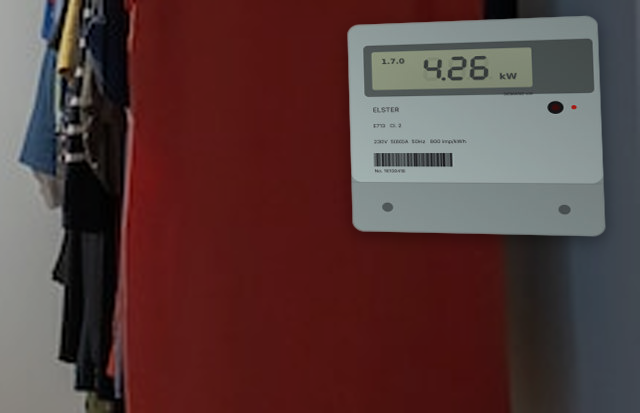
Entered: value=4.26 unit=kW
